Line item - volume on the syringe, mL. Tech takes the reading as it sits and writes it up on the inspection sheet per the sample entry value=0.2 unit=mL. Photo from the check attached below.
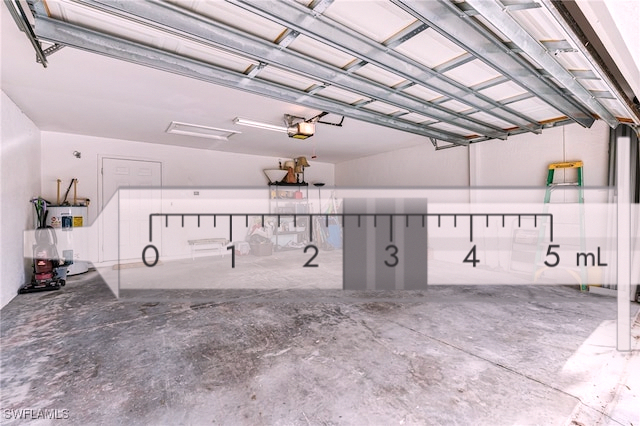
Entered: value=2.4 unit=mL
